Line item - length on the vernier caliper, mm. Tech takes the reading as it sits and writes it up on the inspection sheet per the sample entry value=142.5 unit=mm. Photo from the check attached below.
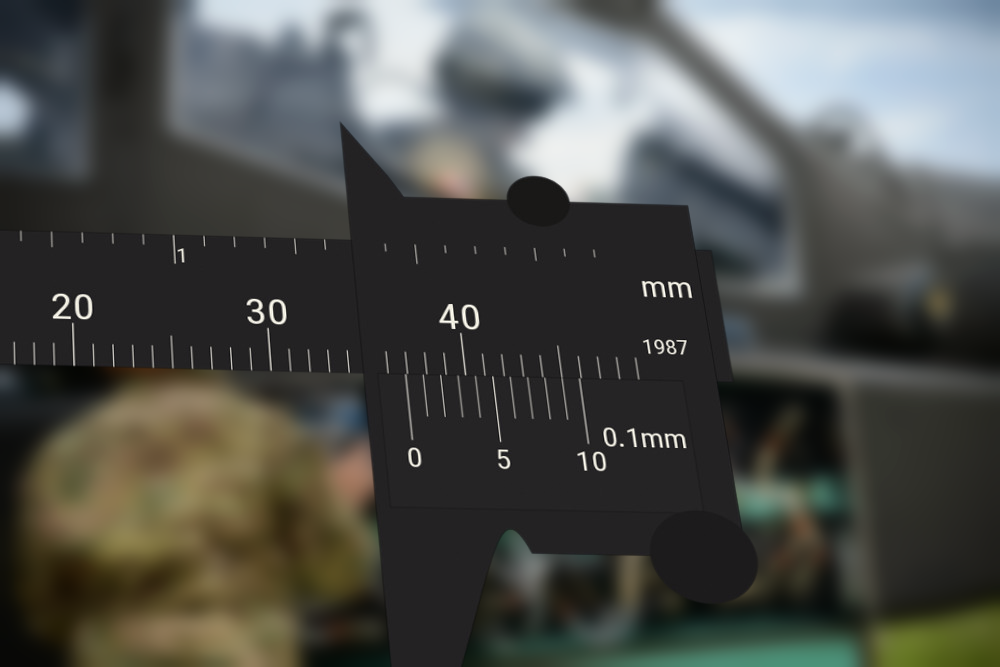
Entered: value=36.9 unit=mm
